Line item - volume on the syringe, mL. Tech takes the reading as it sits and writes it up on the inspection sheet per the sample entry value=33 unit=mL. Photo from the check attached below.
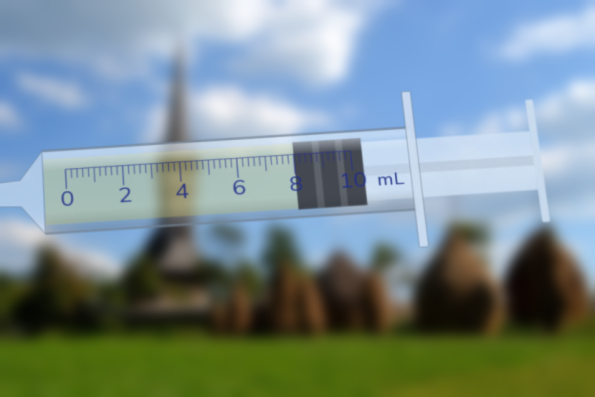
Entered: value=8 unit=mL
